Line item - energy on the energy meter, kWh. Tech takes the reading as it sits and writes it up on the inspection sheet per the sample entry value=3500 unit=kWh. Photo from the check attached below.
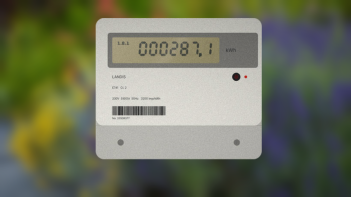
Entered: value=287.1 unit=kWh
